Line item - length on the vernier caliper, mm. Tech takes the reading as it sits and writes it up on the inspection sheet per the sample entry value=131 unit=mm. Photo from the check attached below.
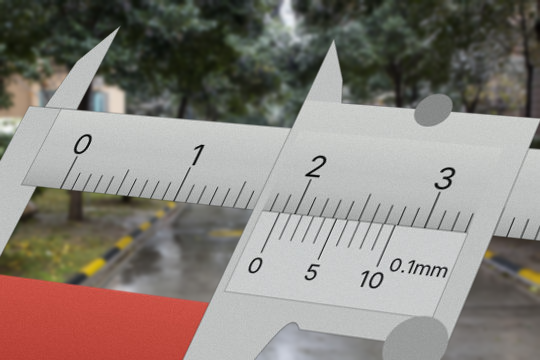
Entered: value=18.8 unit=mm
